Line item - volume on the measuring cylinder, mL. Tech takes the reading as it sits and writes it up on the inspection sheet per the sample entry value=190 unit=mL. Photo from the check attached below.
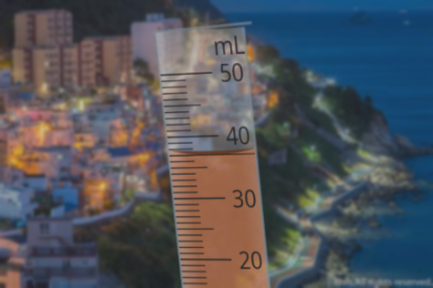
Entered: value=37 unit=mL
